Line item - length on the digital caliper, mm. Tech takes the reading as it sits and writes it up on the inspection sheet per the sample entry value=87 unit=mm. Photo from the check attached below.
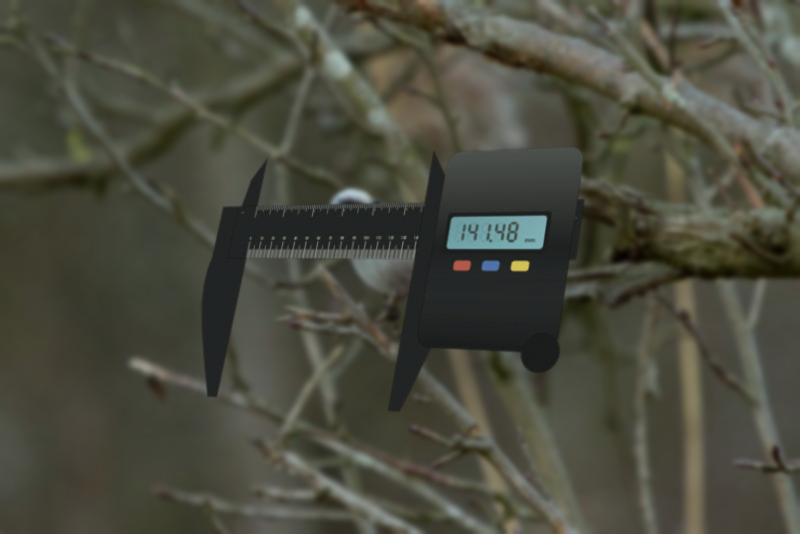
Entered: value=141.48 unit=mm
